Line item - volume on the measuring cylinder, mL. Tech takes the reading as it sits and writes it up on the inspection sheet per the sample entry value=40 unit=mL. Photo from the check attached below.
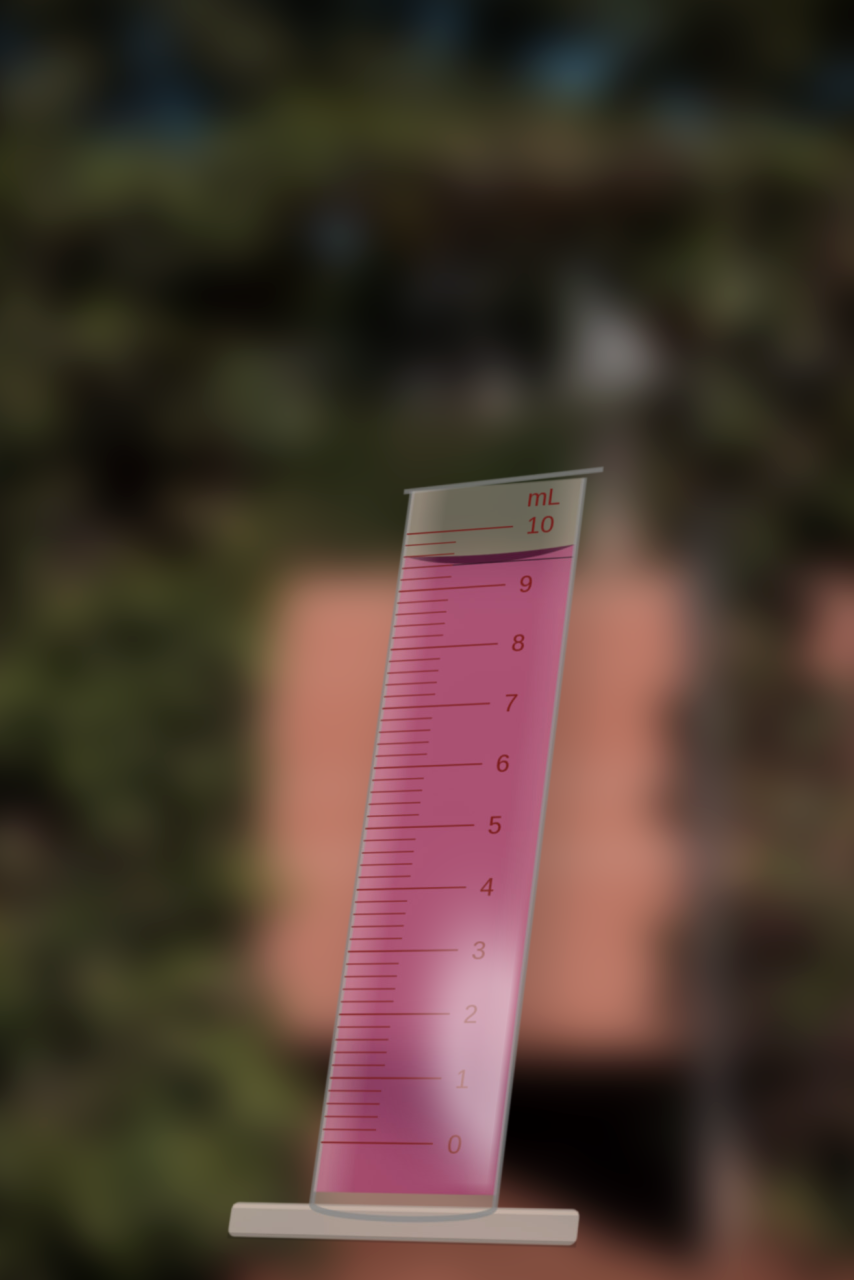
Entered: value=9.4 unit=mL
